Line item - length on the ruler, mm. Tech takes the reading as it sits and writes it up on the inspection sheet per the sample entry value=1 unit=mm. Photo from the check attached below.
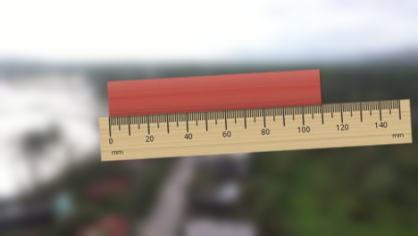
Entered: value=110 unit=mm
